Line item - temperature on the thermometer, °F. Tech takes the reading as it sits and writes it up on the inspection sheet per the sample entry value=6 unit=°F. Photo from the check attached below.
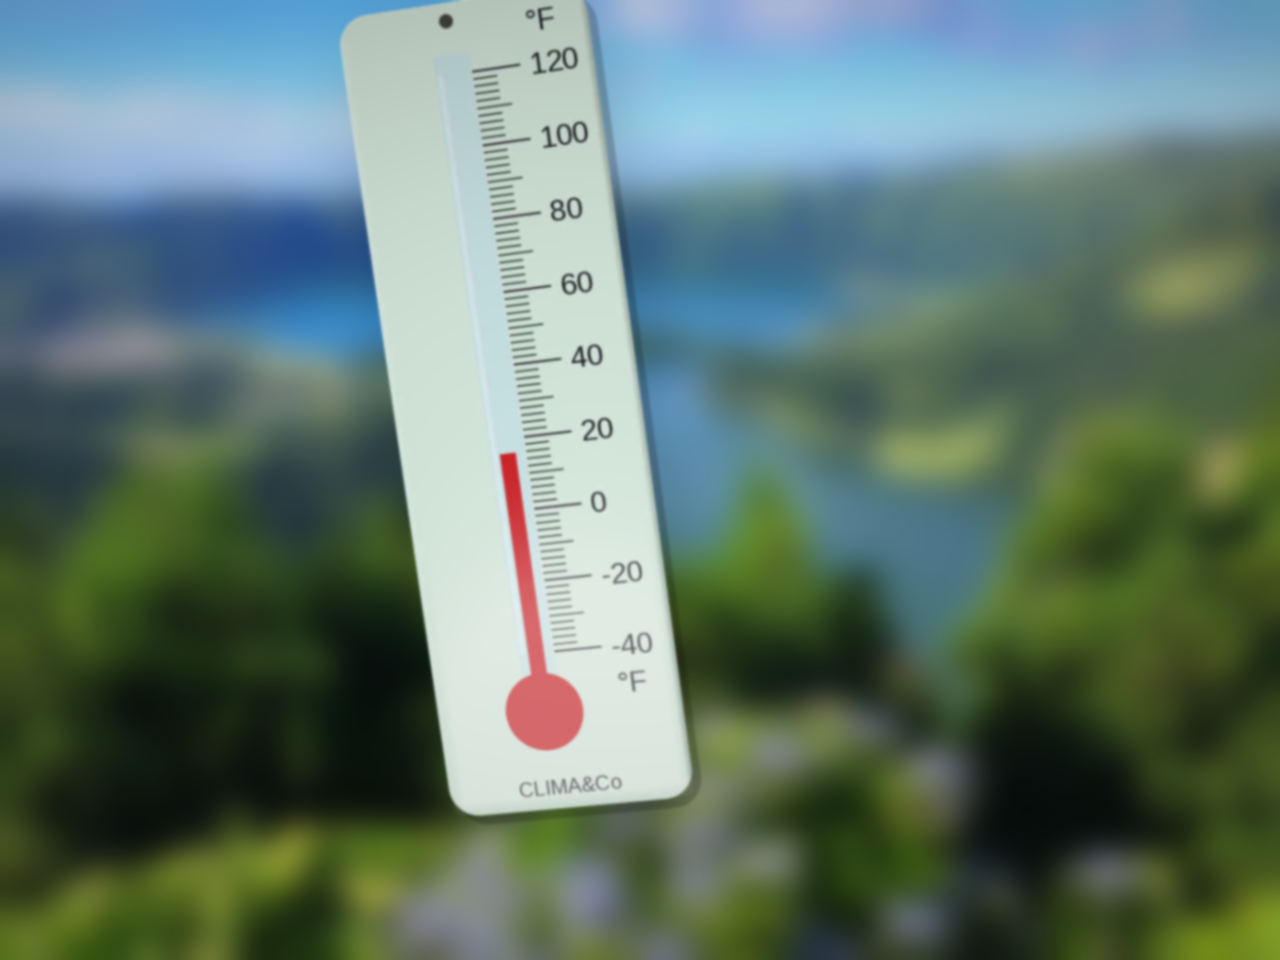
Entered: value=16 unit=°F
